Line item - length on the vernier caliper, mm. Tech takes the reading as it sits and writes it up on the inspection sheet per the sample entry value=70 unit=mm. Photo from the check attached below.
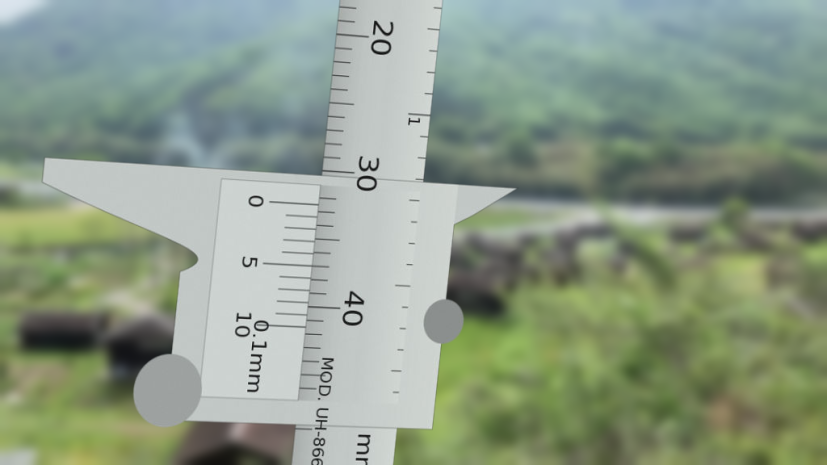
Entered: value=32.5 unit=mm
